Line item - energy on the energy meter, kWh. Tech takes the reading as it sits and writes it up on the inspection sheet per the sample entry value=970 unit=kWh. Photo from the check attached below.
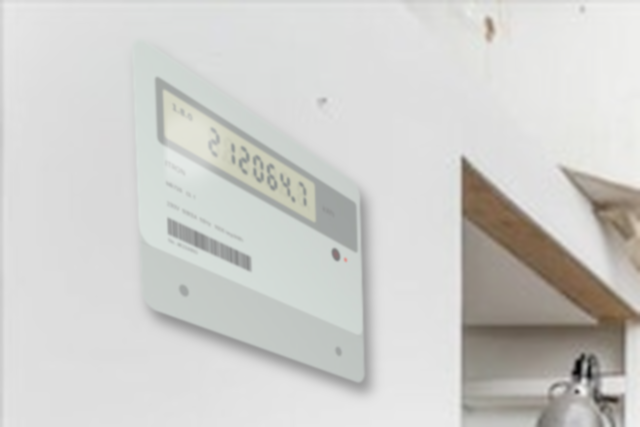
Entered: value=212064.7 unit=kWh
